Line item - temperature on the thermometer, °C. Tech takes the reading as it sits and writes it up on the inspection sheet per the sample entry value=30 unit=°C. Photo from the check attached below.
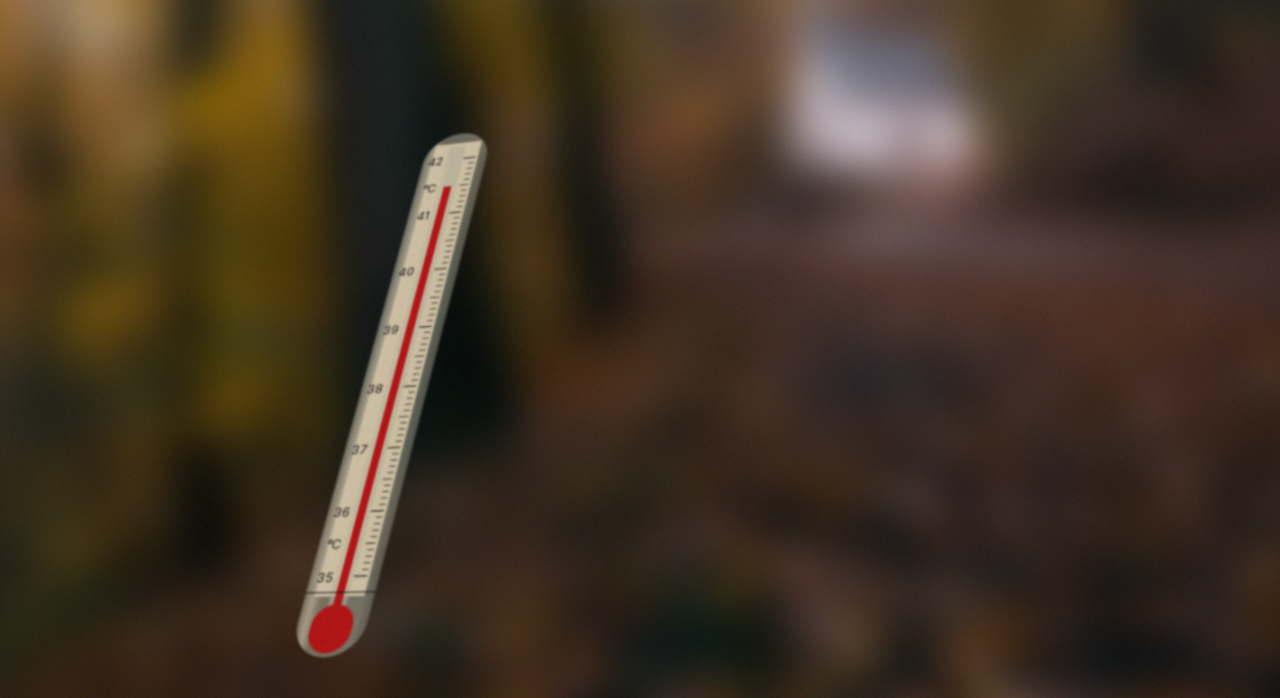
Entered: value=41.5 unit=°C
